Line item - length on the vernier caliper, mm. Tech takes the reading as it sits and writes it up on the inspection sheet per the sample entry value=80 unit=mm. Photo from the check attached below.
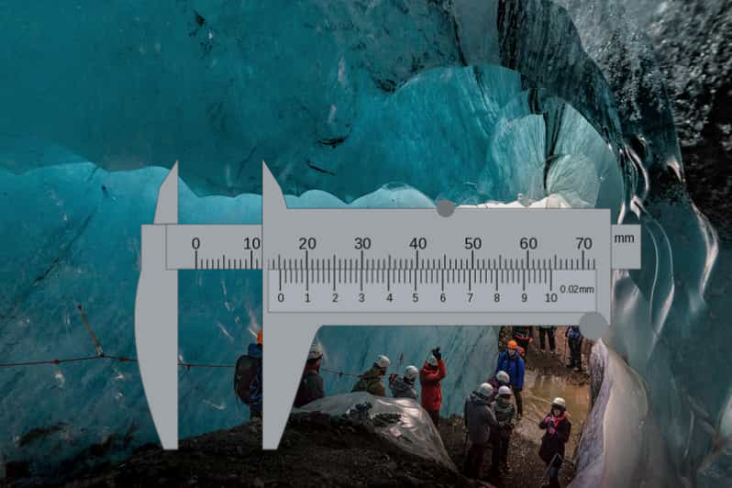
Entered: value=15.2 unit=mm
